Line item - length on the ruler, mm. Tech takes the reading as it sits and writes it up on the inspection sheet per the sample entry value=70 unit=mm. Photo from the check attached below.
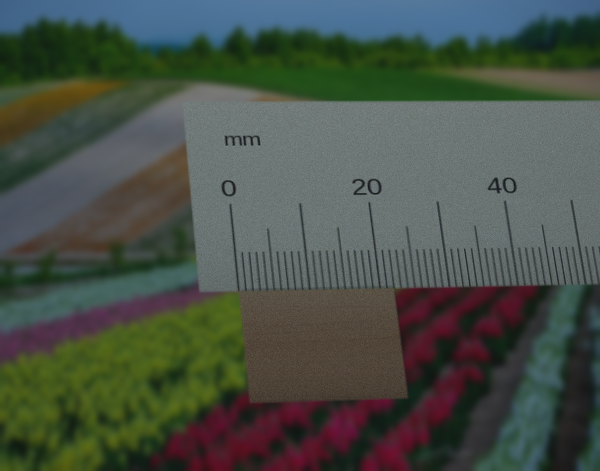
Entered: value=22 unit=mm
